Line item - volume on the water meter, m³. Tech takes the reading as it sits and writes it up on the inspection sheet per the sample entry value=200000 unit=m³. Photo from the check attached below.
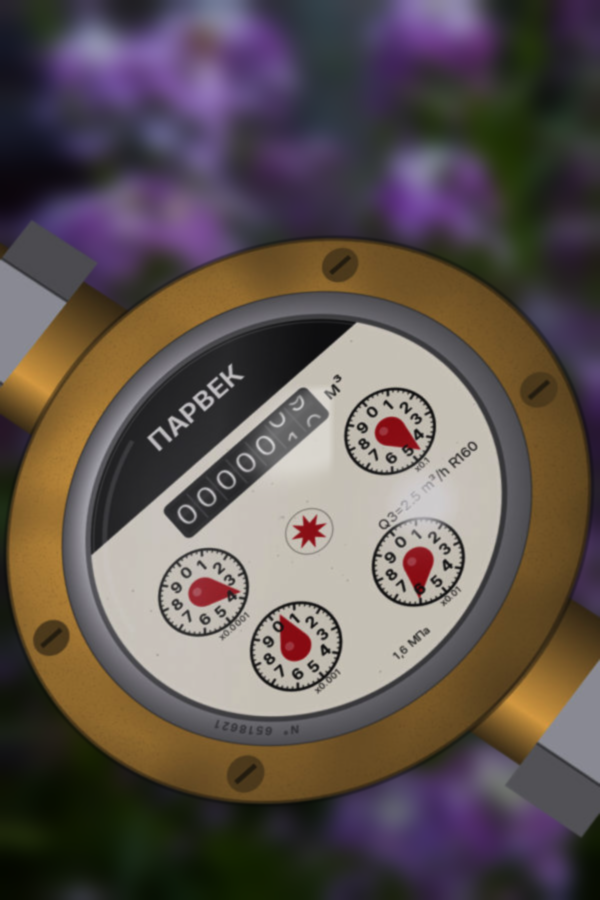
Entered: value=9.4603 unit=m³
